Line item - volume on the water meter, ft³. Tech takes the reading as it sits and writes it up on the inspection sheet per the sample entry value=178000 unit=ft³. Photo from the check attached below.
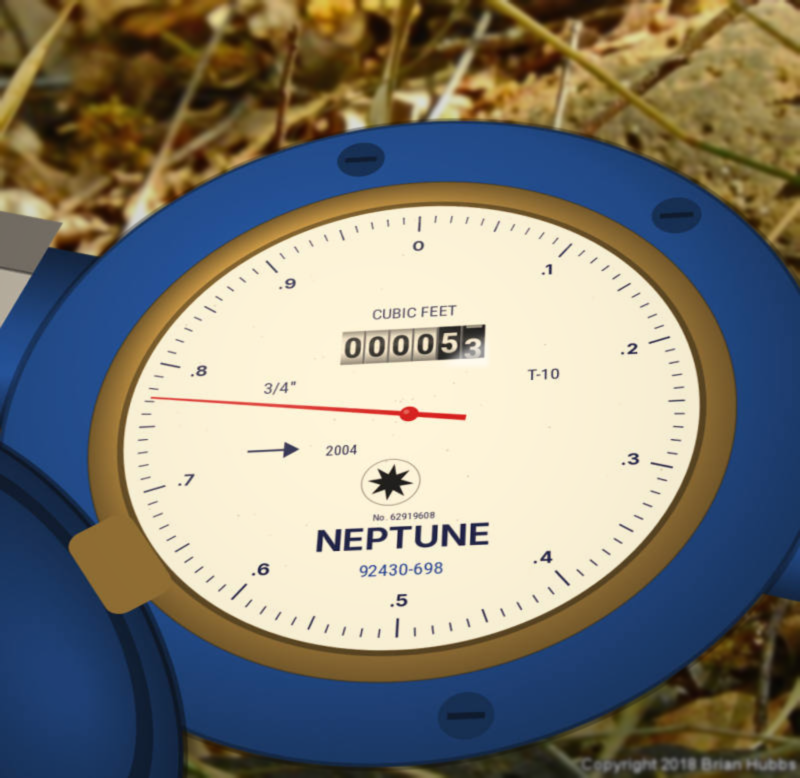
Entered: value=52.77 unit=ft³
